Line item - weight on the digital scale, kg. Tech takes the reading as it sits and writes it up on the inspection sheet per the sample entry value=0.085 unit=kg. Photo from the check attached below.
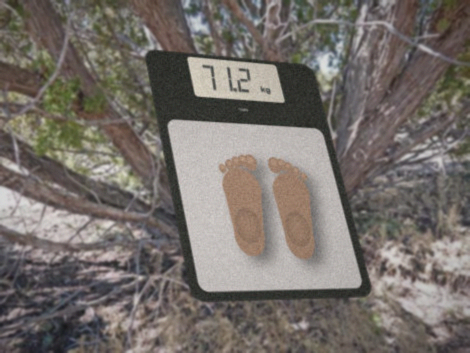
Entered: value=71.2 unit=kg
